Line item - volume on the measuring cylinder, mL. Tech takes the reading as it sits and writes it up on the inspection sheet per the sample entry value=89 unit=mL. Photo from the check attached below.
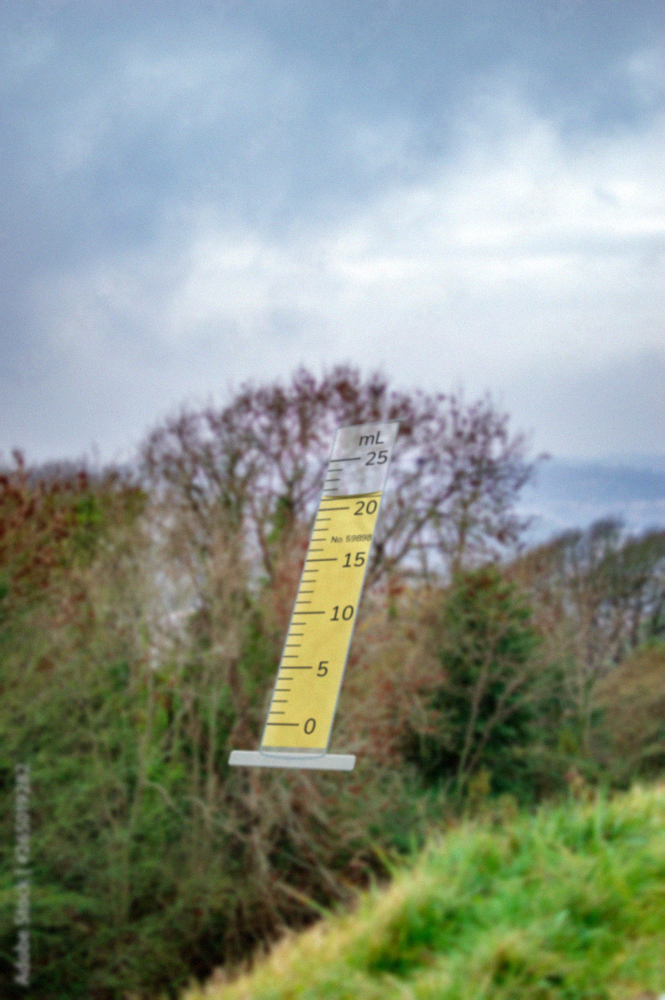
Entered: value=21 unit=mL
